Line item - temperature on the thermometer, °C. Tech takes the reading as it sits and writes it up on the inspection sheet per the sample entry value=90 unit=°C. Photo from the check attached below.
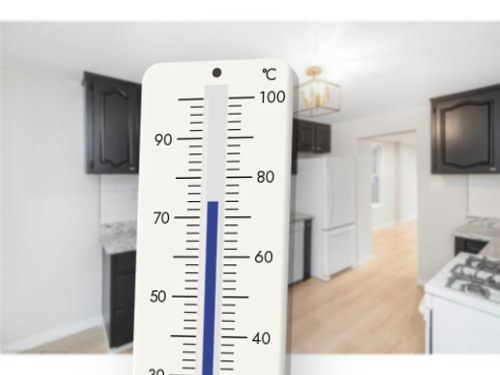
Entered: value=74 unit=°C
